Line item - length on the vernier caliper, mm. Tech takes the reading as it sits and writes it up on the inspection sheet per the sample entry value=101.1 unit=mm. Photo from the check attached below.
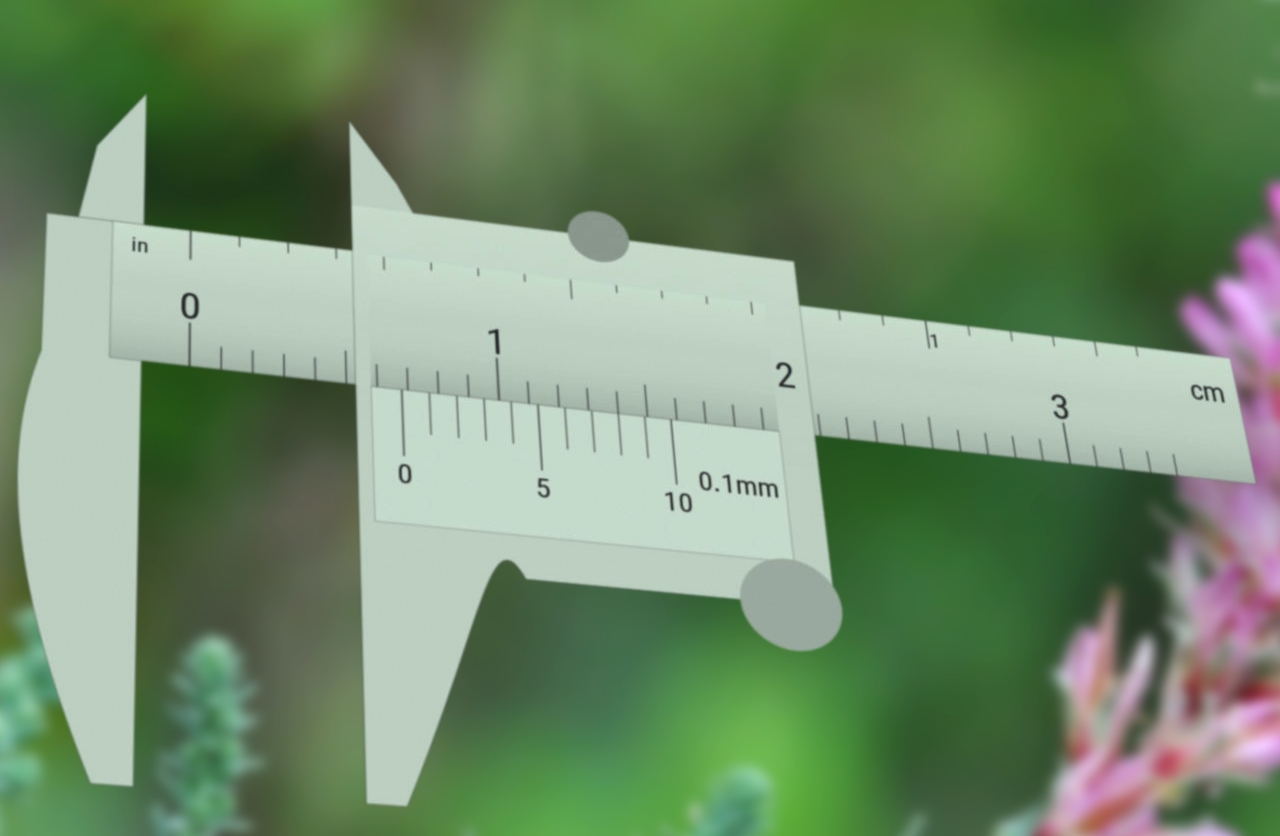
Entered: value=6.8 unit=mm
